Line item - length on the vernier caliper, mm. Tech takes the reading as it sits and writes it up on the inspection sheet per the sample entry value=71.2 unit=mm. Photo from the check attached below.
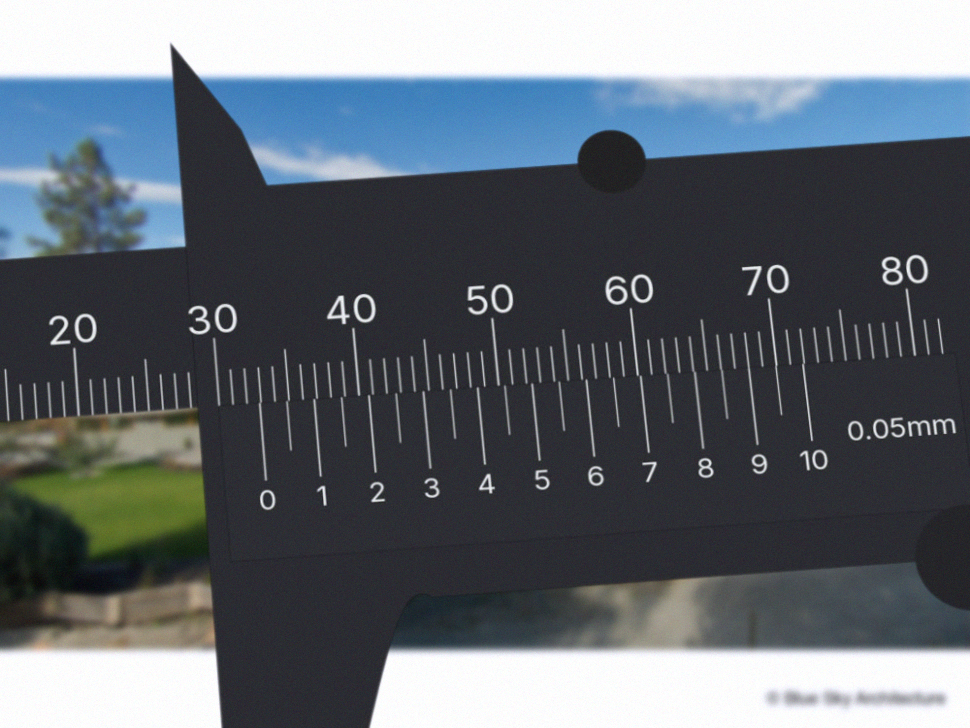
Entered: value=32.9 unit=mm
